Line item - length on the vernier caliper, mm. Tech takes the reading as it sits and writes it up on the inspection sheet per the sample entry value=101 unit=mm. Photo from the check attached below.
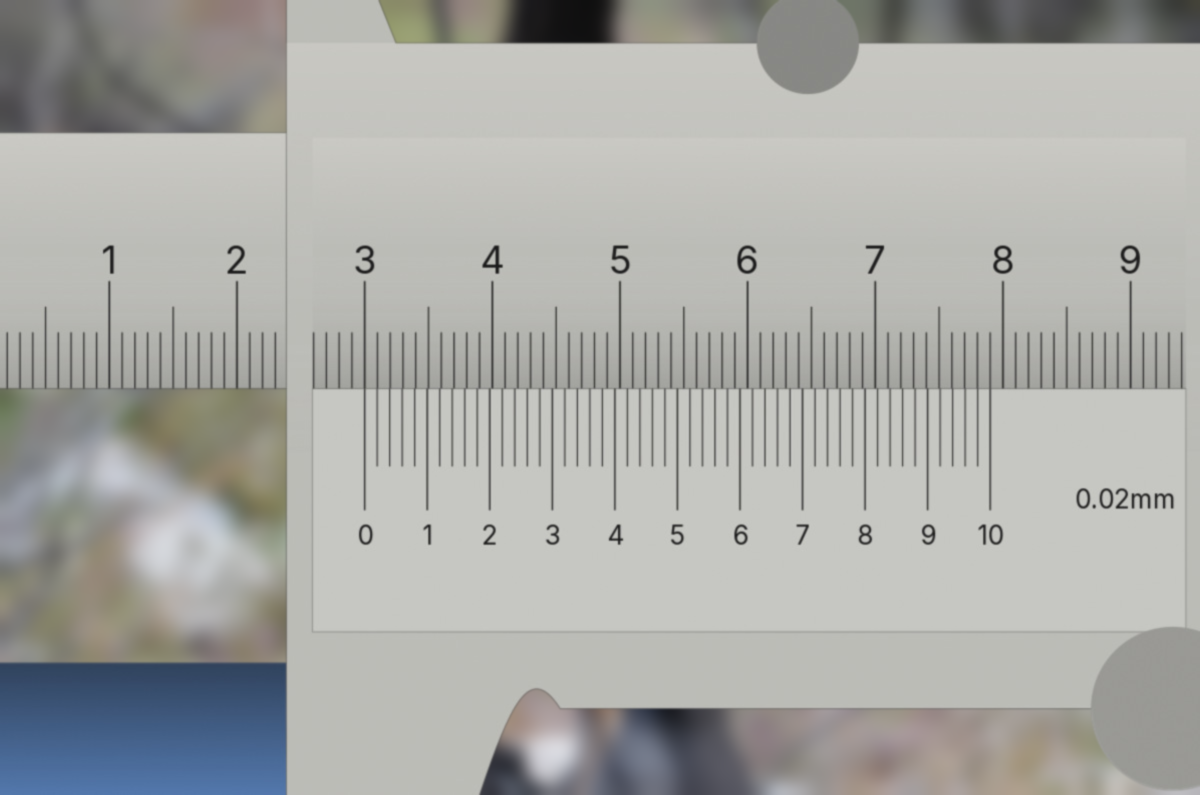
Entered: value=30.0 unit=mm
